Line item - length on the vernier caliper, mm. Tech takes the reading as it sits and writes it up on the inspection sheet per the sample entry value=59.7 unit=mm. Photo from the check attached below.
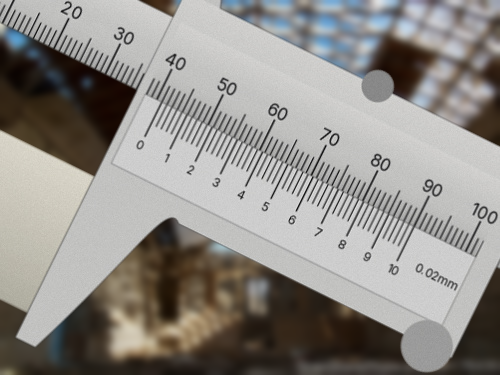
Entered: value=41.0 unit=mm
